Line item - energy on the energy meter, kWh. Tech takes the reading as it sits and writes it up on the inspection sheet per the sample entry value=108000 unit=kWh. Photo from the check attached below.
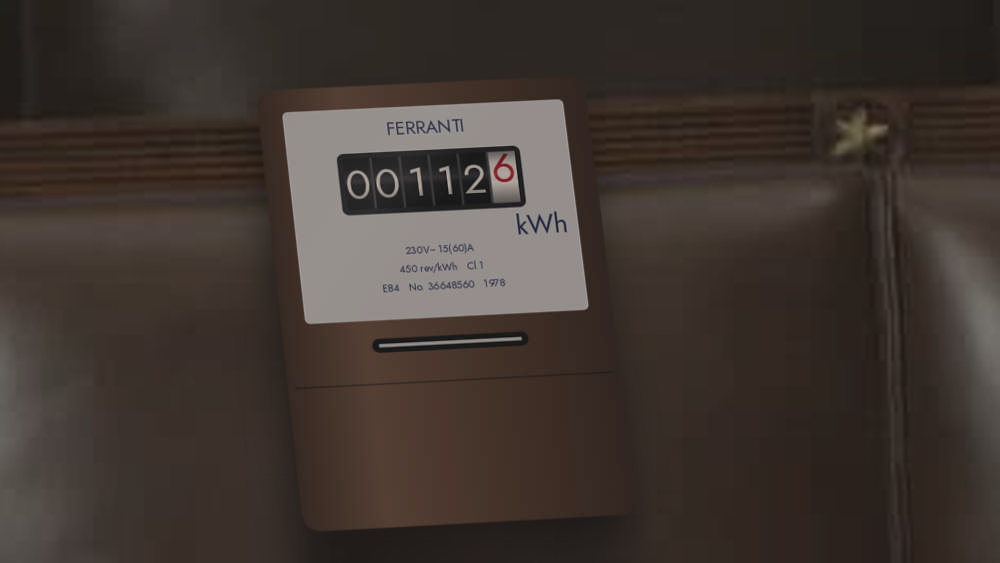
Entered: value=112.6 unit=kWh
